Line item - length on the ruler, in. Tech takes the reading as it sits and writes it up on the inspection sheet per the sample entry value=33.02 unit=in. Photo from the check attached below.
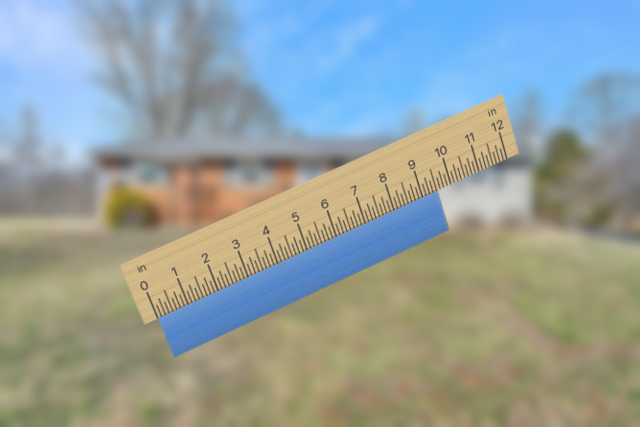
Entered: value=9.5 unit=in
